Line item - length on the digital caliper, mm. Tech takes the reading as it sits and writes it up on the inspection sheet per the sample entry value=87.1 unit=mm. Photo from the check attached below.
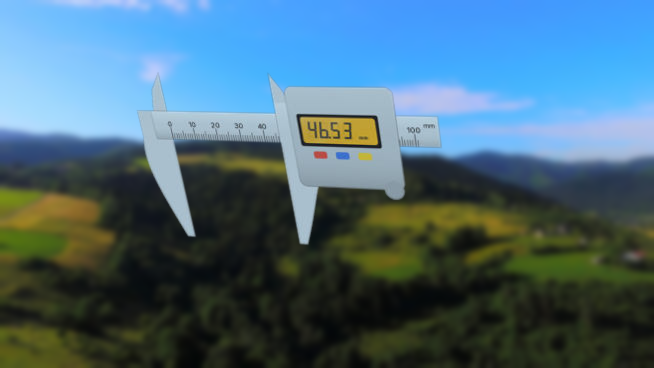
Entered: value=46.53 unit=mm
